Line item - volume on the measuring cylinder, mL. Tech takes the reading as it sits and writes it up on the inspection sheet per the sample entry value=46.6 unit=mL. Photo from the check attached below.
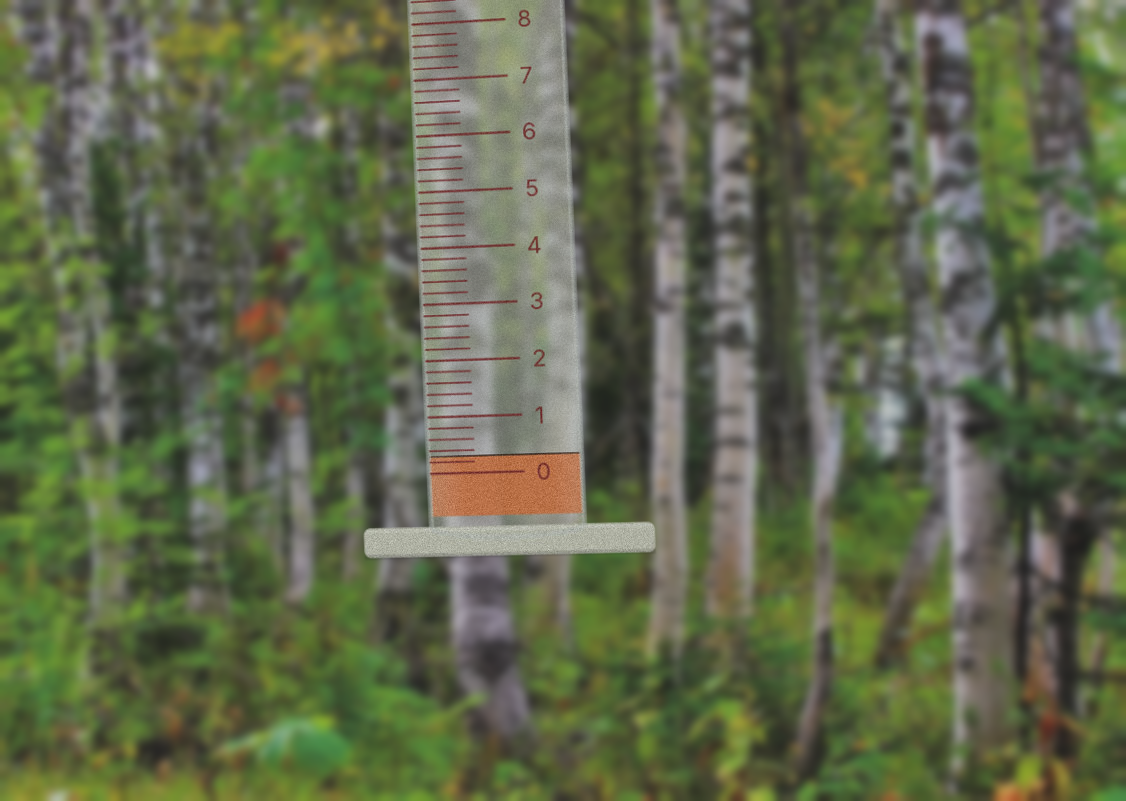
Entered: value=0.3 unit=mL
